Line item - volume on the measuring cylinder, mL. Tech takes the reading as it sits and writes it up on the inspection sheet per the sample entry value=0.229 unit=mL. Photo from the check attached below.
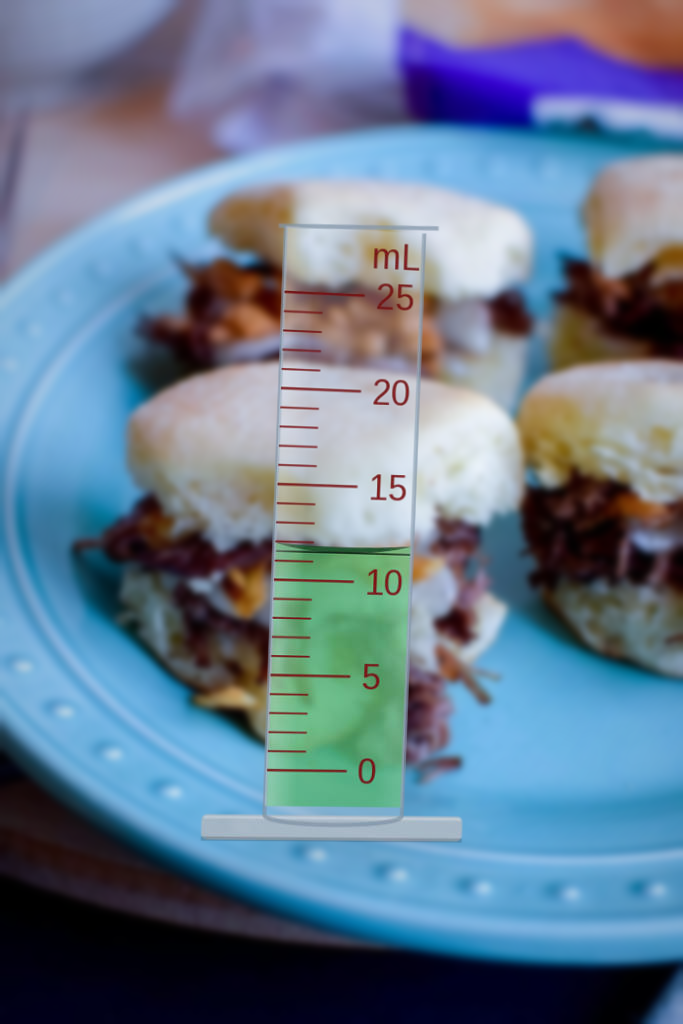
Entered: value=11.5 unit=mL
